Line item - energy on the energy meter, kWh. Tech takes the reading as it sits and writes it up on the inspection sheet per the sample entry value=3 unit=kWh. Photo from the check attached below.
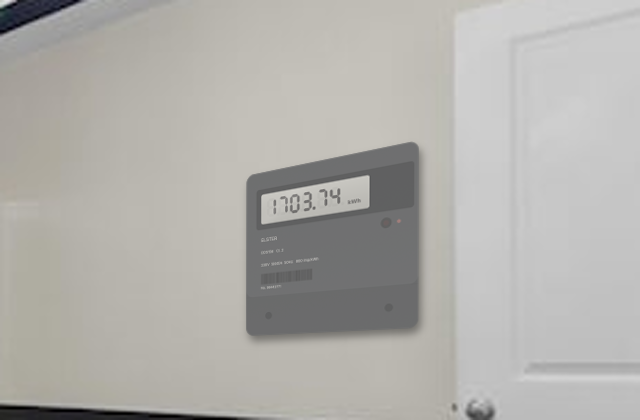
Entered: value=1703.74 unit=kWh
